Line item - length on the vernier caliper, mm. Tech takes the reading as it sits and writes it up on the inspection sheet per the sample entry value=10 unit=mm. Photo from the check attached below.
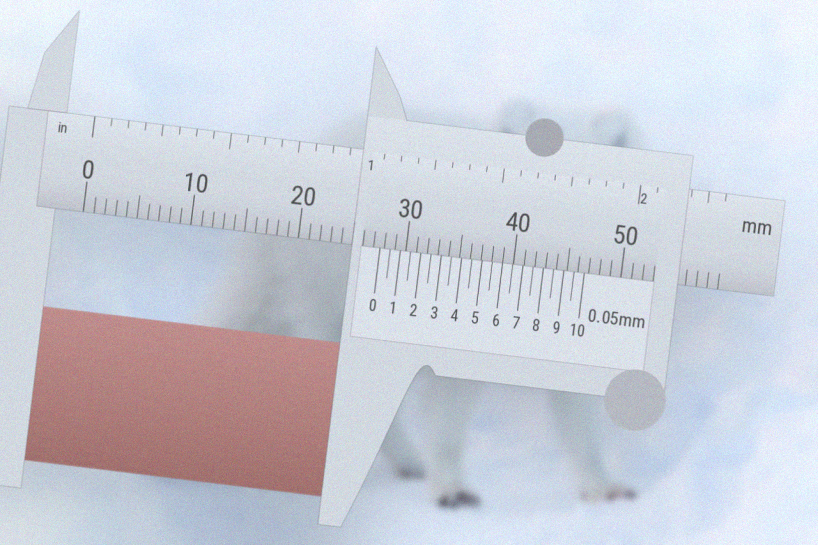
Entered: value=27.6 unit=mm
